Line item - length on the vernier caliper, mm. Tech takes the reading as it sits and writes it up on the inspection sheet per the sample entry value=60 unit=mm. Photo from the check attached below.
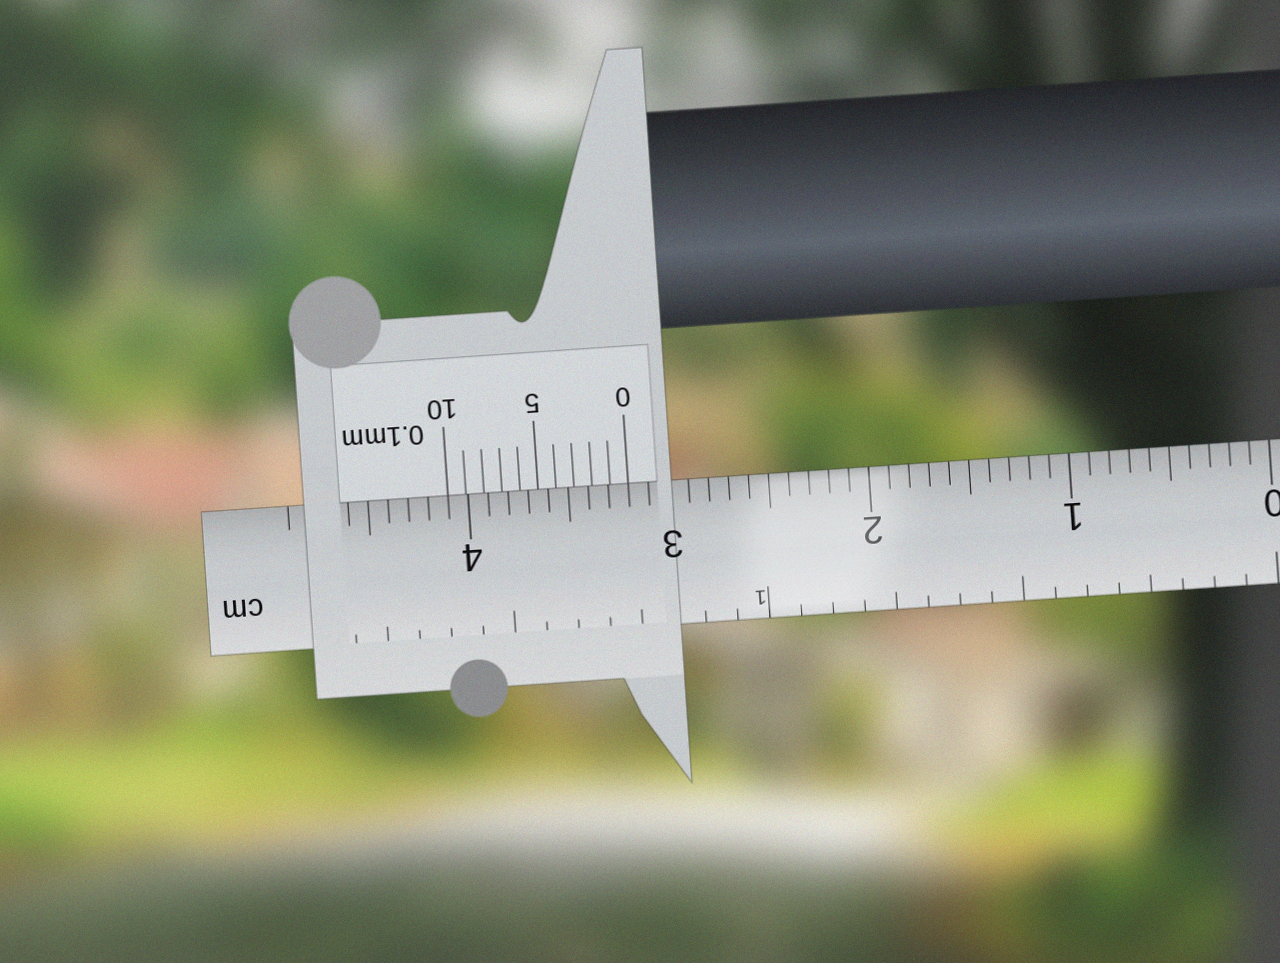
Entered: value=32.0 unit=mm
